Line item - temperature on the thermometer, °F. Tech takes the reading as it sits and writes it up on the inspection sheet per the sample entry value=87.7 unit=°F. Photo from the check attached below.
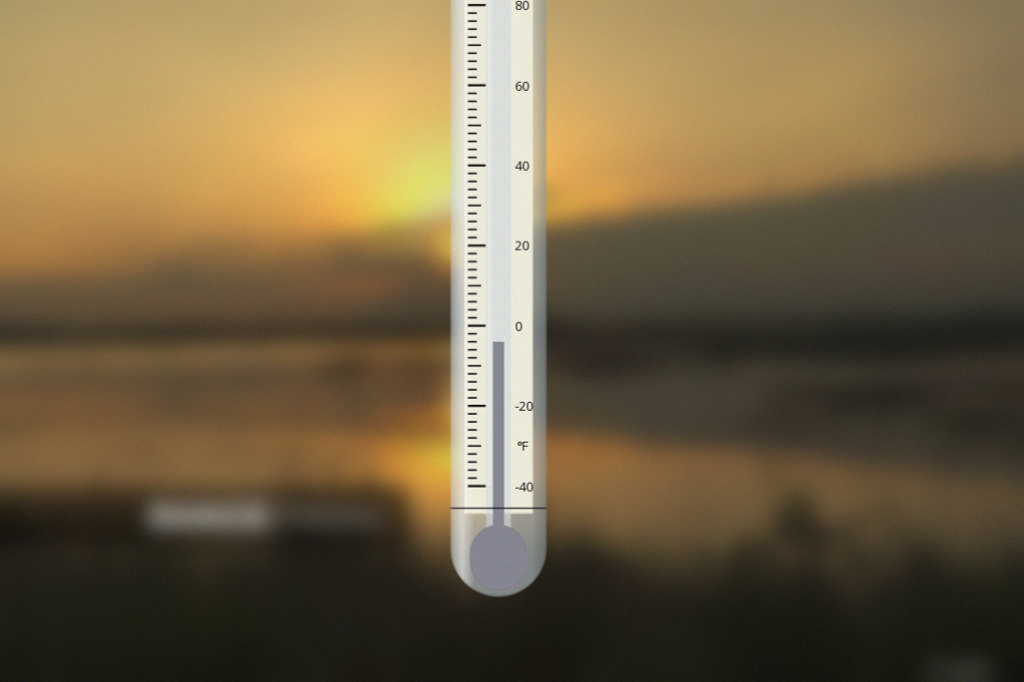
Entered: value=-4 unit=°F
